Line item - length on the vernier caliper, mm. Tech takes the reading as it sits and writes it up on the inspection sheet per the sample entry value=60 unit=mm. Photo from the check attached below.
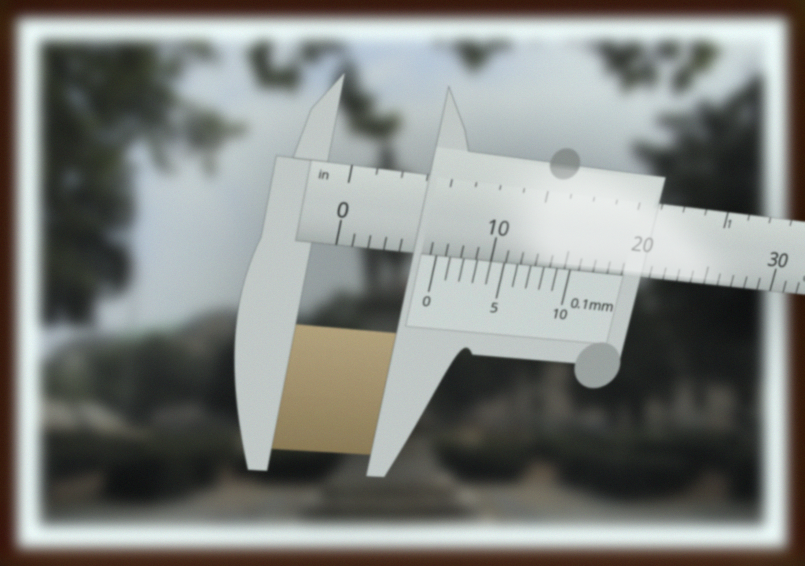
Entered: value=6.4 unit=mm
